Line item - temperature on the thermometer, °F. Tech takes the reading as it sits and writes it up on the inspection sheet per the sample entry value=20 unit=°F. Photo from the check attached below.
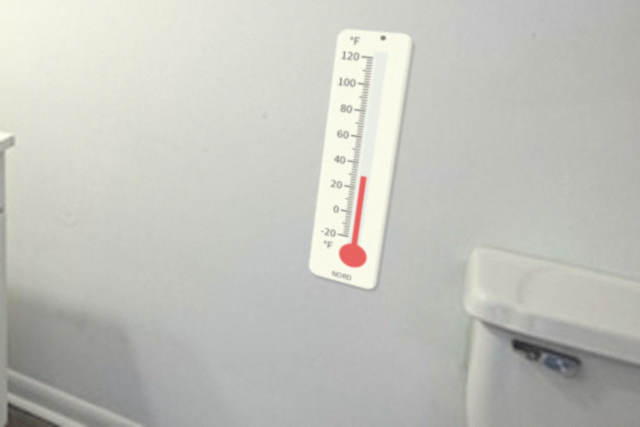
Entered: value=30 unit=°F
